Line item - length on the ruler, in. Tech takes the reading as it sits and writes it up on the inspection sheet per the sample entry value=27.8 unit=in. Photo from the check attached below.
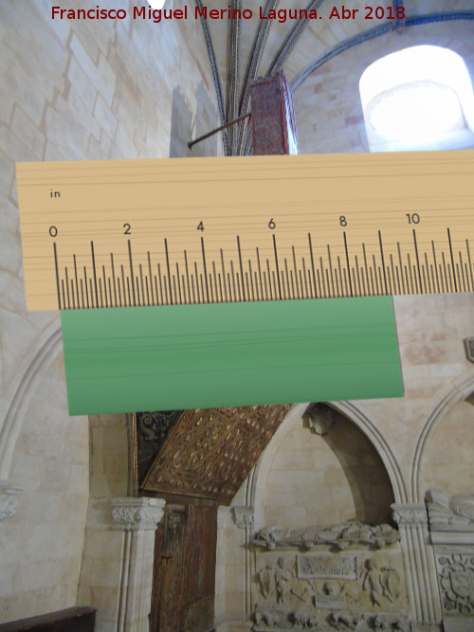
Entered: value=9.125 unit=in
